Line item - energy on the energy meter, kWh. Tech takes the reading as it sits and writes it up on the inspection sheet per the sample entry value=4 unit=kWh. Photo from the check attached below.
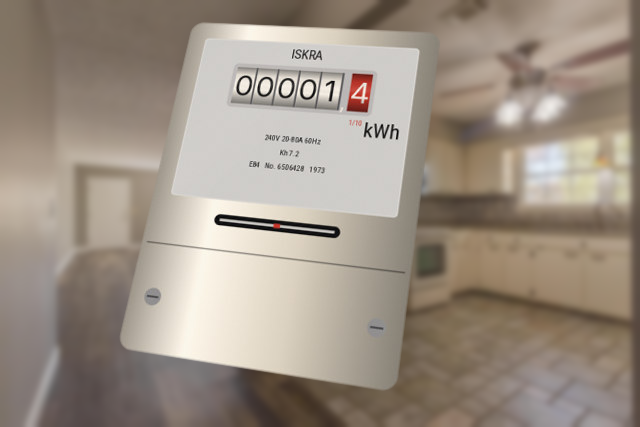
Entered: value=1.4 unit=kWh
